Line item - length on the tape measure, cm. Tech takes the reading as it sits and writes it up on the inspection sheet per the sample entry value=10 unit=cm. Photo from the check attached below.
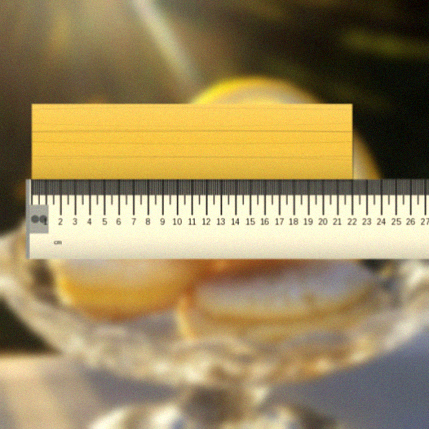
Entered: value=22 unit=cm
